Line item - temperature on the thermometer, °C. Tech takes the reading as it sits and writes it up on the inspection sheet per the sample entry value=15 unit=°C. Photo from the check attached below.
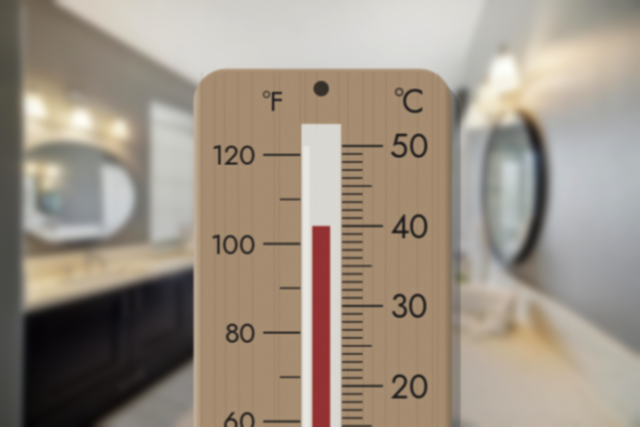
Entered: value=40 unit=°C
